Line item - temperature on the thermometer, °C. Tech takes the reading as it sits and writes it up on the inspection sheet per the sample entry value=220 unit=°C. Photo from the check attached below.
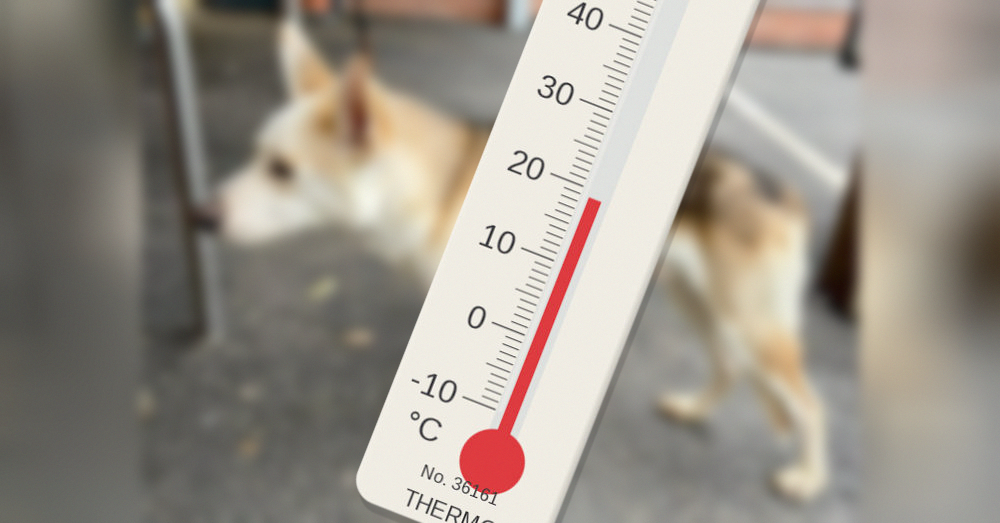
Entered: value=19 unit=°C
